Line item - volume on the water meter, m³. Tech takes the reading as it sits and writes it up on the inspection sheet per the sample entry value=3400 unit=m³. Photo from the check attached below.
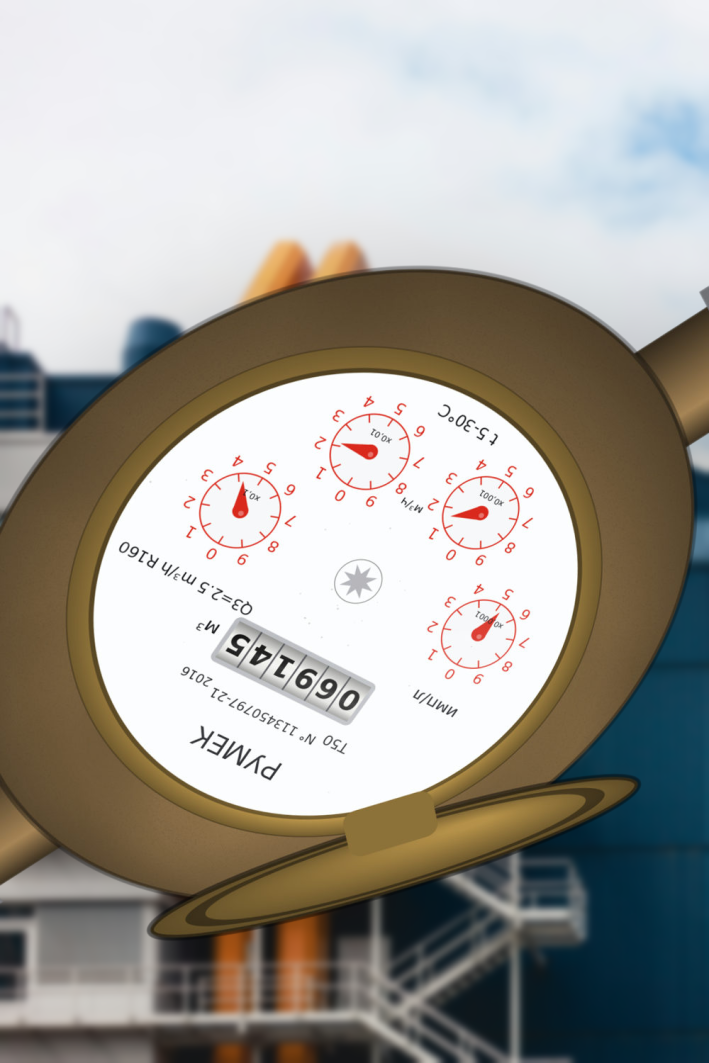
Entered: value=69145.4215 unit=m³
